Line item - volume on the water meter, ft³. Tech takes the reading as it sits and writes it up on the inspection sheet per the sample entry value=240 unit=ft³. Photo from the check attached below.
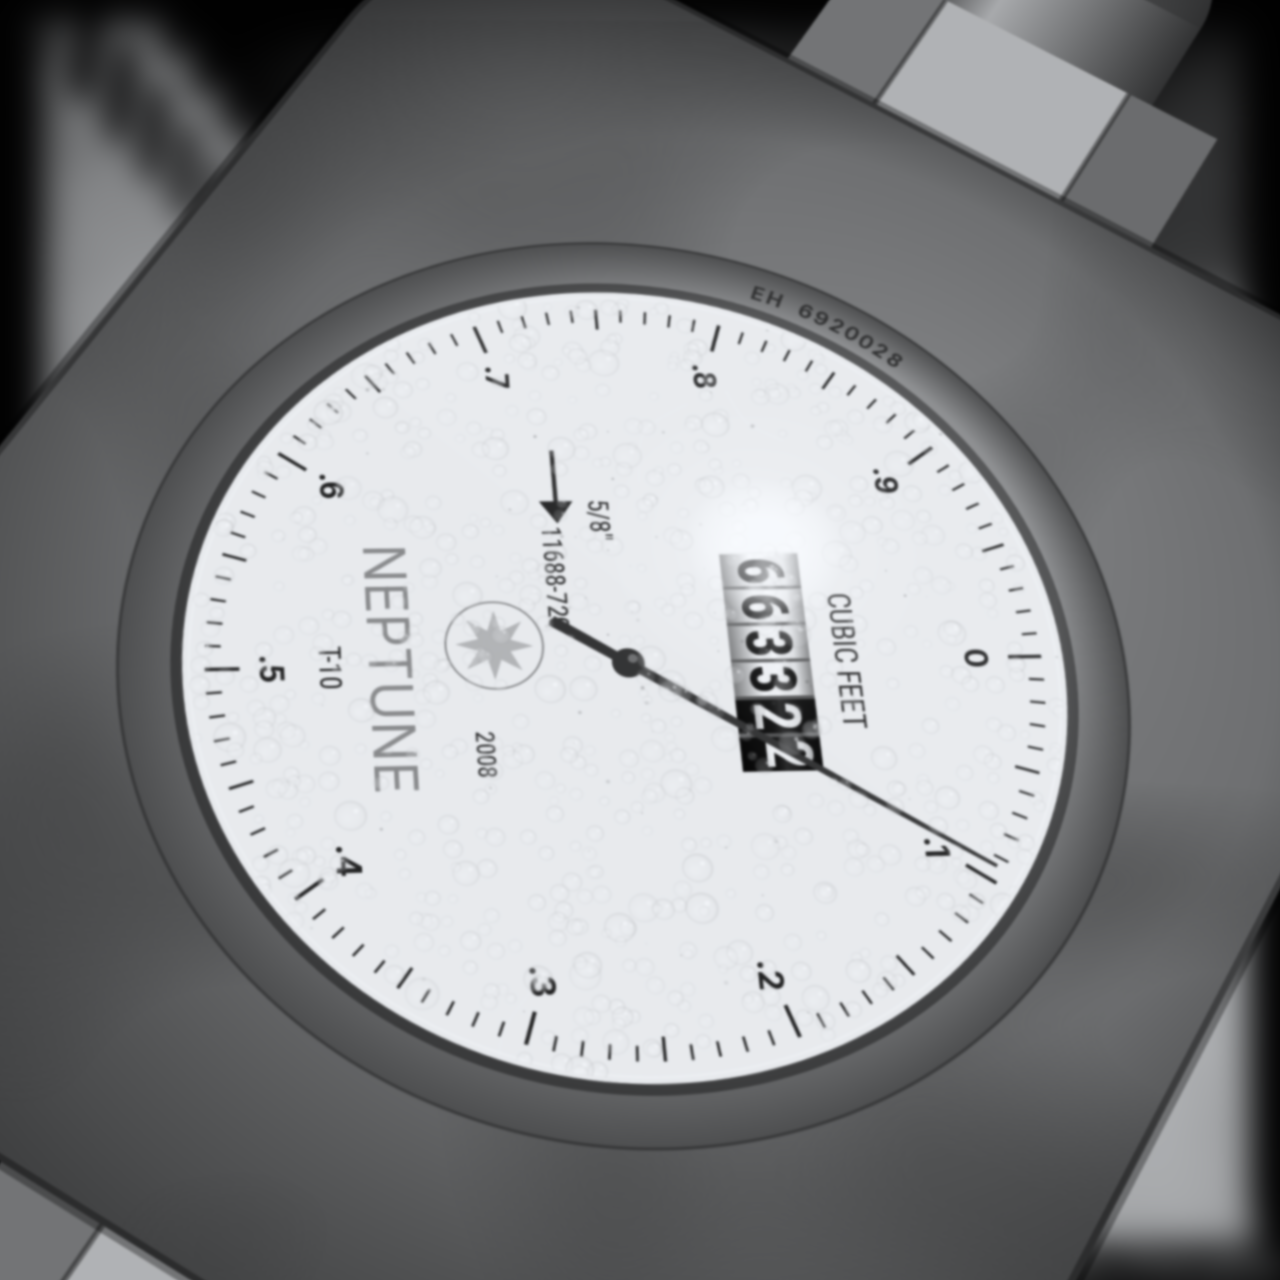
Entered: value=663322.09 unit=ft³
